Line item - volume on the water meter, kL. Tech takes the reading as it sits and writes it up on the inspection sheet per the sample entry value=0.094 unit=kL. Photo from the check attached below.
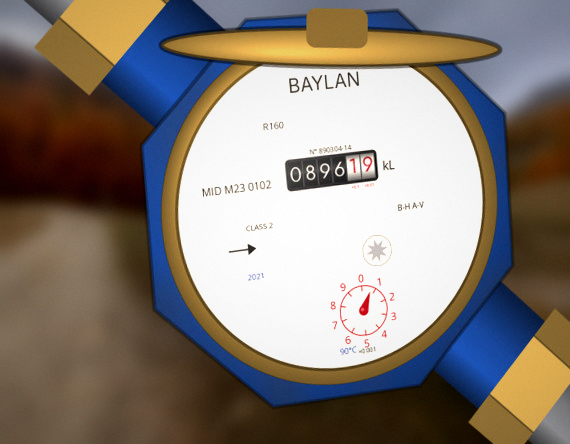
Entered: value=896.190 unit=kL
